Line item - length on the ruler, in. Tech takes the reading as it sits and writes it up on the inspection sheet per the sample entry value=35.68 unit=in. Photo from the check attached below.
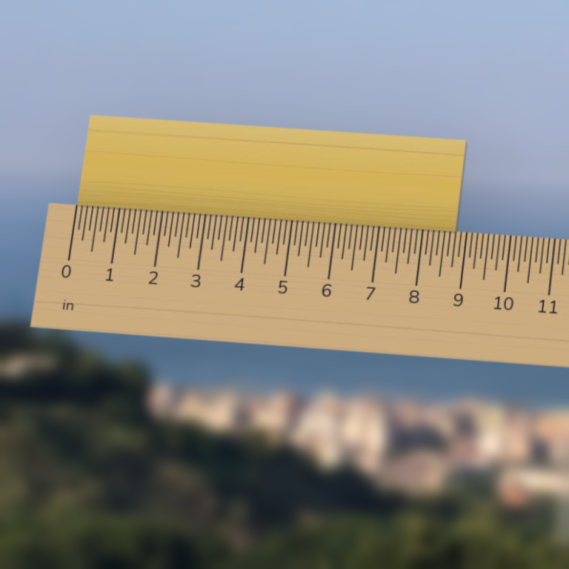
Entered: value=8.75 unit=in
